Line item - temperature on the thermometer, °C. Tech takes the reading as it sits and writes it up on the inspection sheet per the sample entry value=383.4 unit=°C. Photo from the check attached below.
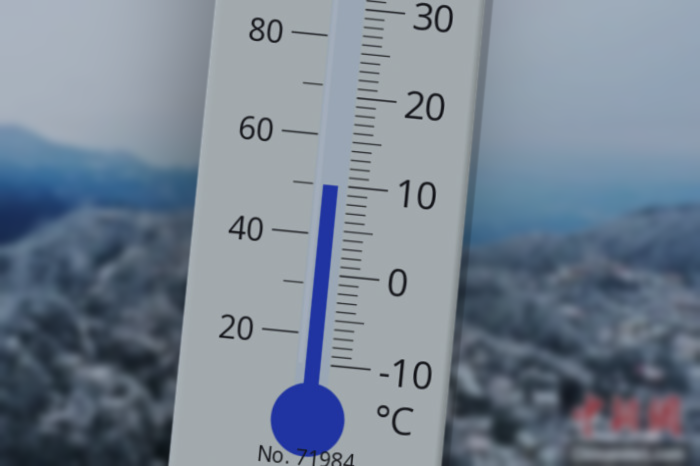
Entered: value=10 unit=°C
